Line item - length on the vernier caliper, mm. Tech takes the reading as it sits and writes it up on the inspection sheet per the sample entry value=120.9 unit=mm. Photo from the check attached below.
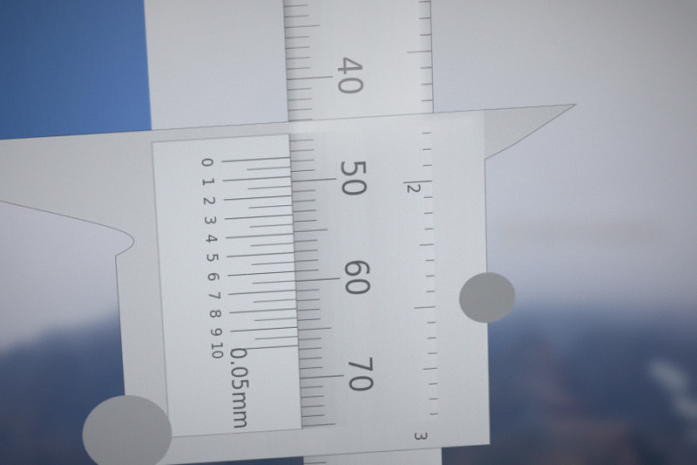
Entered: value=47.6 unit=mm
